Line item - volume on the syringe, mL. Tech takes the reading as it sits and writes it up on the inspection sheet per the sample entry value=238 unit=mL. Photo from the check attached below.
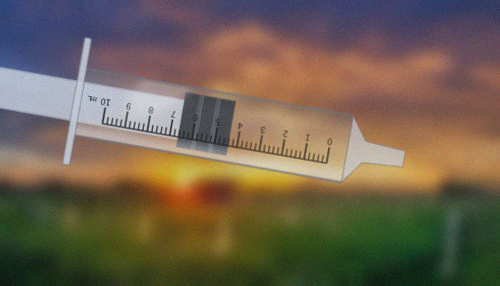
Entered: value=4.4 unit=mL
